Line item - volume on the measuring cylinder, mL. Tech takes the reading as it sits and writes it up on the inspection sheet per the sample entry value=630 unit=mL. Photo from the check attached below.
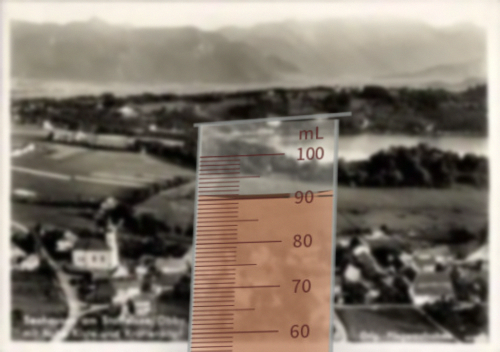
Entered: value=90 unit=mL
